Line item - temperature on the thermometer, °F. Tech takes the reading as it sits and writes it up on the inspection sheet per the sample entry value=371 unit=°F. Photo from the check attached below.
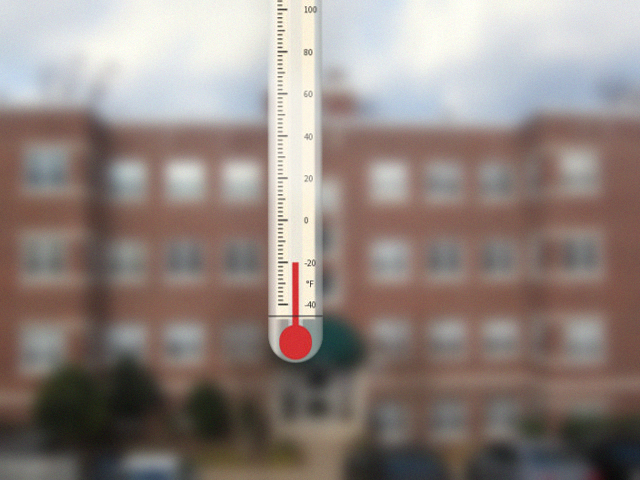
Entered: value=-20 unit=°F
